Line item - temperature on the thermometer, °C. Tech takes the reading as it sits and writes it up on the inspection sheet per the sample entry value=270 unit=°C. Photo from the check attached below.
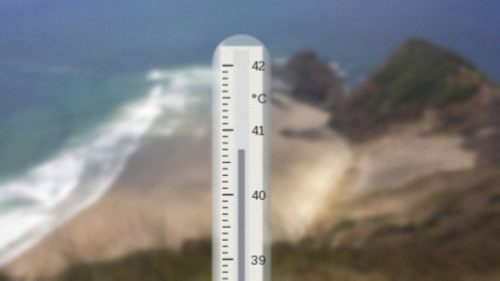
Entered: value=40.7 unit=°C
